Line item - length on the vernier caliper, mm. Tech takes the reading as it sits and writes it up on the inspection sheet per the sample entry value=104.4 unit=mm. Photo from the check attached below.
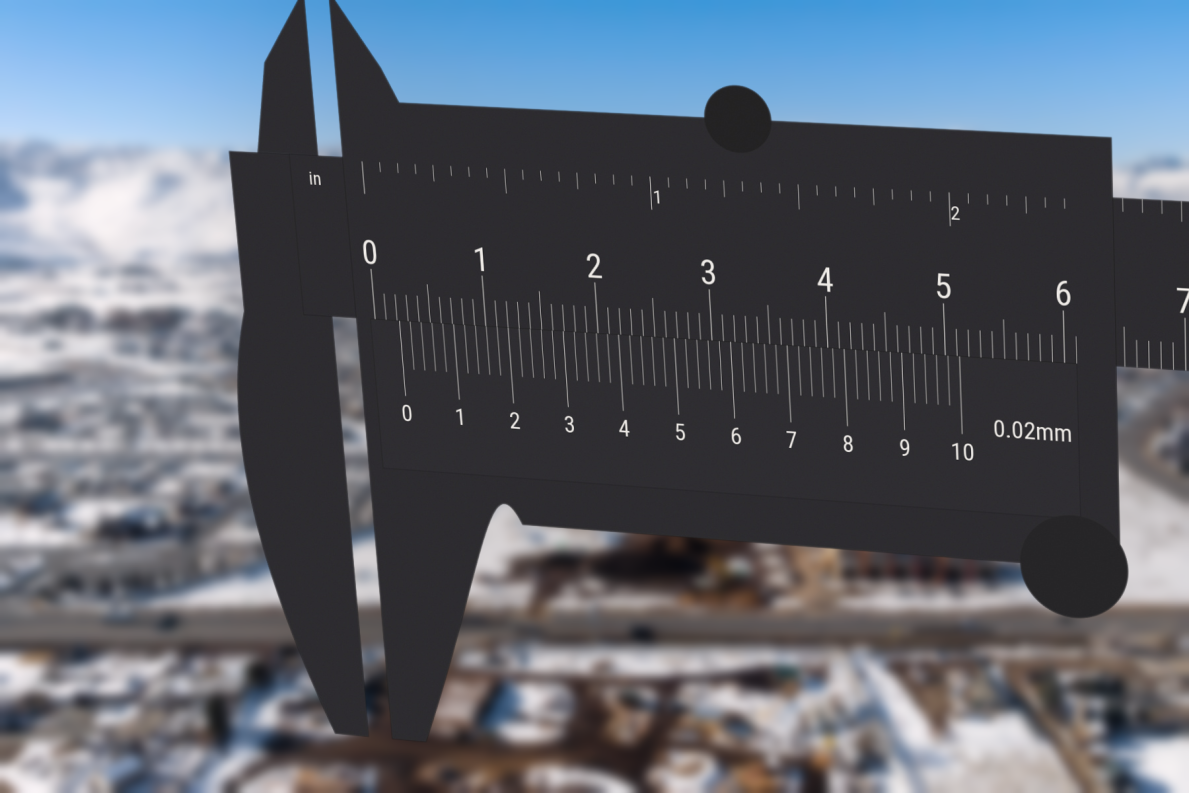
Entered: value=2.2 unit=mm
